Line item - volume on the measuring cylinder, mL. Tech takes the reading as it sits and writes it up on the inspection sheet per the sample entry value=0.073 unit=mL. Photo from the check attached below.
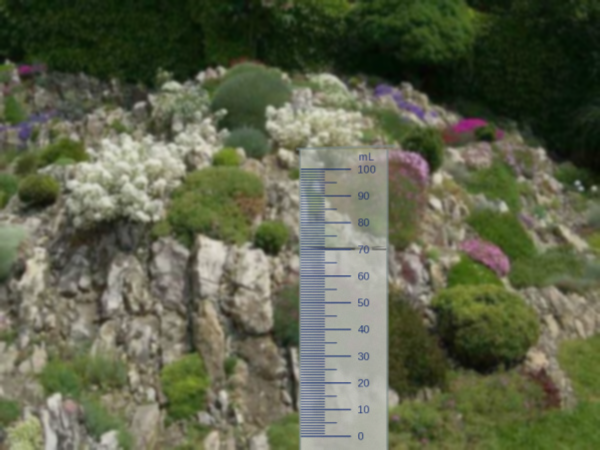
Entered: value=70 unit=mL
